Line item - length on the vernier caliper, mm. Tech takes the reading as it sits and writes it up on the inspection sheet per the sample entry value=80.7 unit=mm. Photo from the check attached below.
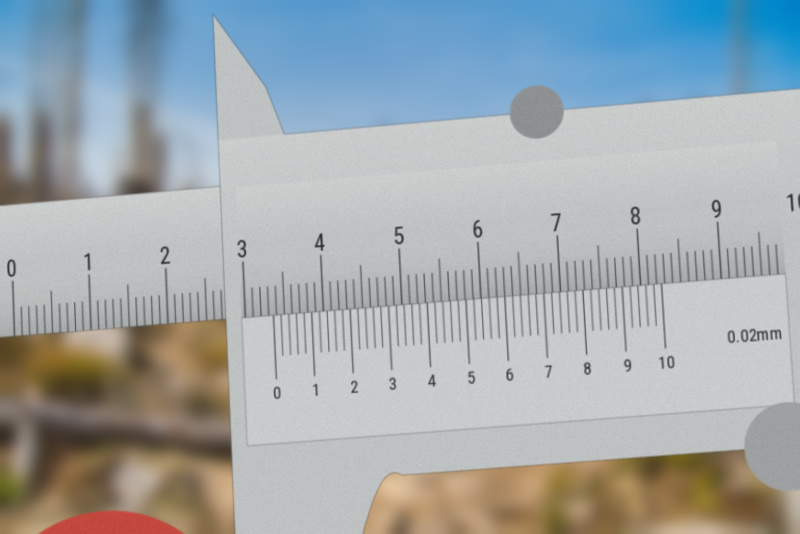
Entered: value=33.6 unit=mm
